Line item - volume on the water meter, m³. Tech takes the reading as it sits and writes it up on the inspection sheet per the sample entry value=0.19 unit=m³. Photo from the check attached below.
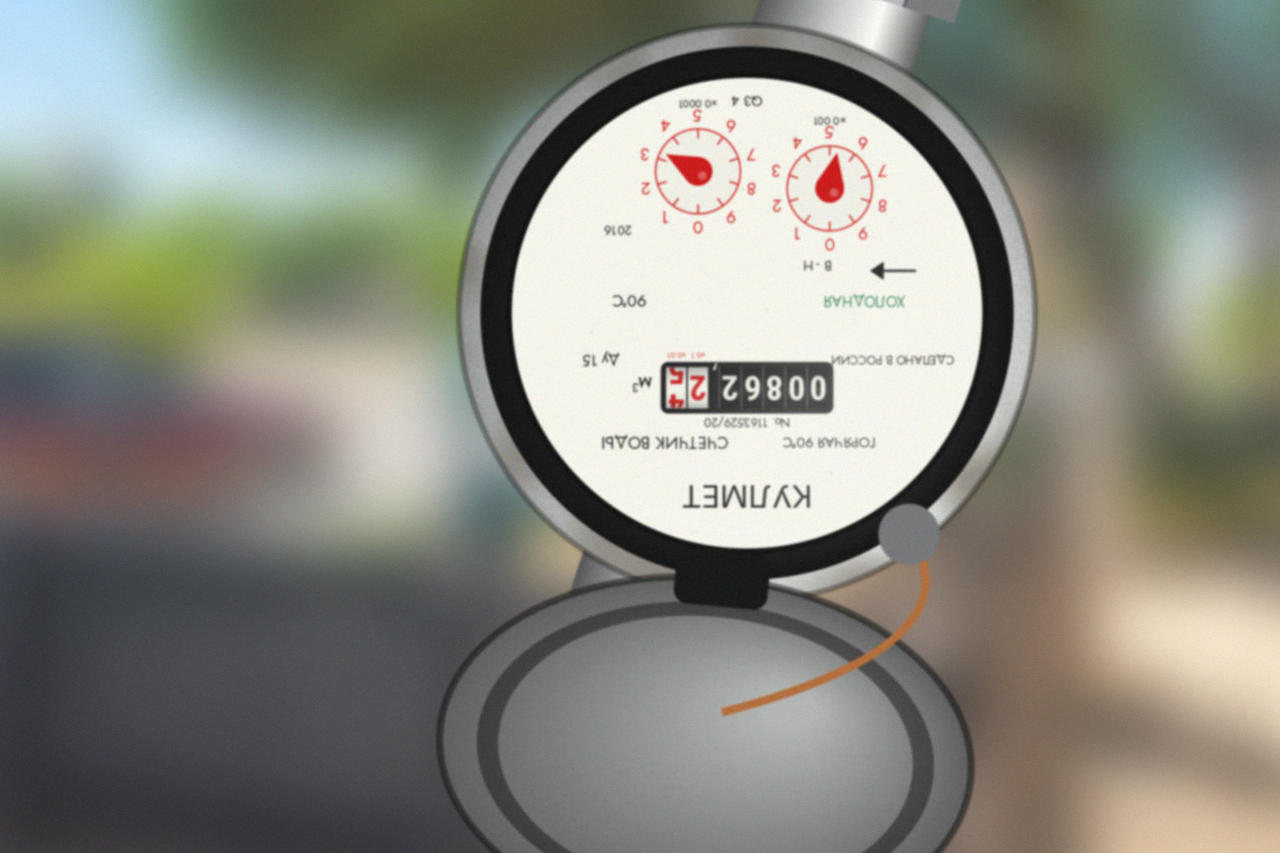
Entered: value=862.2453 unit=m³
